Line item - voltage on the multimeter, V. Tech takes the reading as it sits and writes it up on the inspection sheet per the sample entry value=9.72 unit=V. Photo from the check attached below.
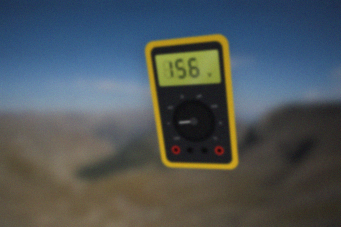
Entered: value=156 unit=V
